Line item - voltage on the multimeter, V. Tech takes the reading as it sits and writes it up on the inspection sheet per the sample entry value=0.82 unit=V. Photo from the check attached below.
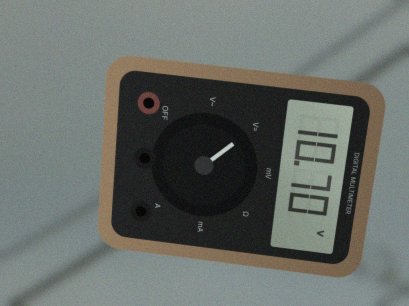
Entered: value=10.70 unit=V
